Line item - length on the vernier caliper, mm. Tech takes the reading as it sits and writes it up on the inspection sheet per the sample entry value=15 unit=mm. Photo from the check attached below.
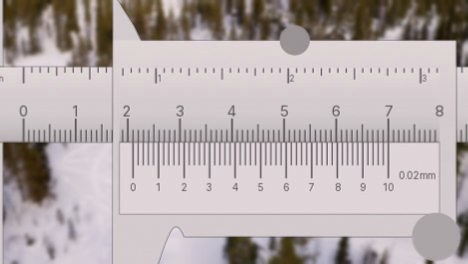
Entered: value=21.0 unit=mm
